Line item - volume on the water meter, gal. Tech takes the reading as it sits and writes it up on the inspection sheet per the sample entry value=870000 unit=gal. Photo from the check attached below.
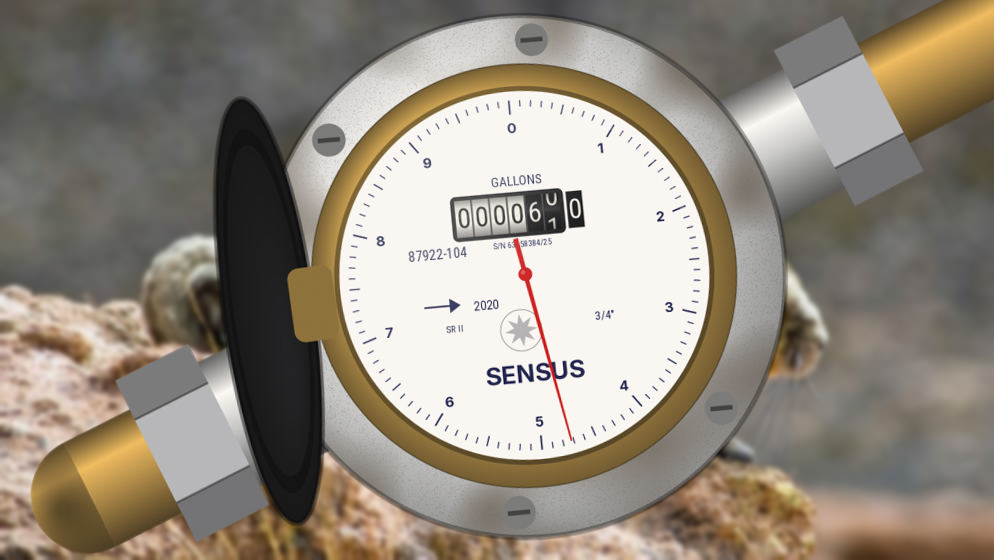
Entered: value=604.7 unit=gal
